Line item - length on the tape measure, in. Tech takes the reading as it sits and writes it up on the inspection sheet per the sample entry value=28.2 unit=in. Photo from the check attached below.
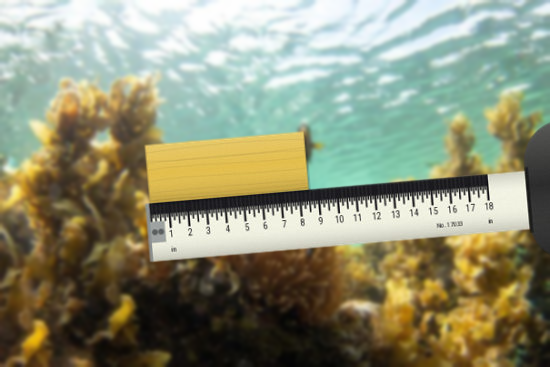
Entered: value=8.5 unit=in
